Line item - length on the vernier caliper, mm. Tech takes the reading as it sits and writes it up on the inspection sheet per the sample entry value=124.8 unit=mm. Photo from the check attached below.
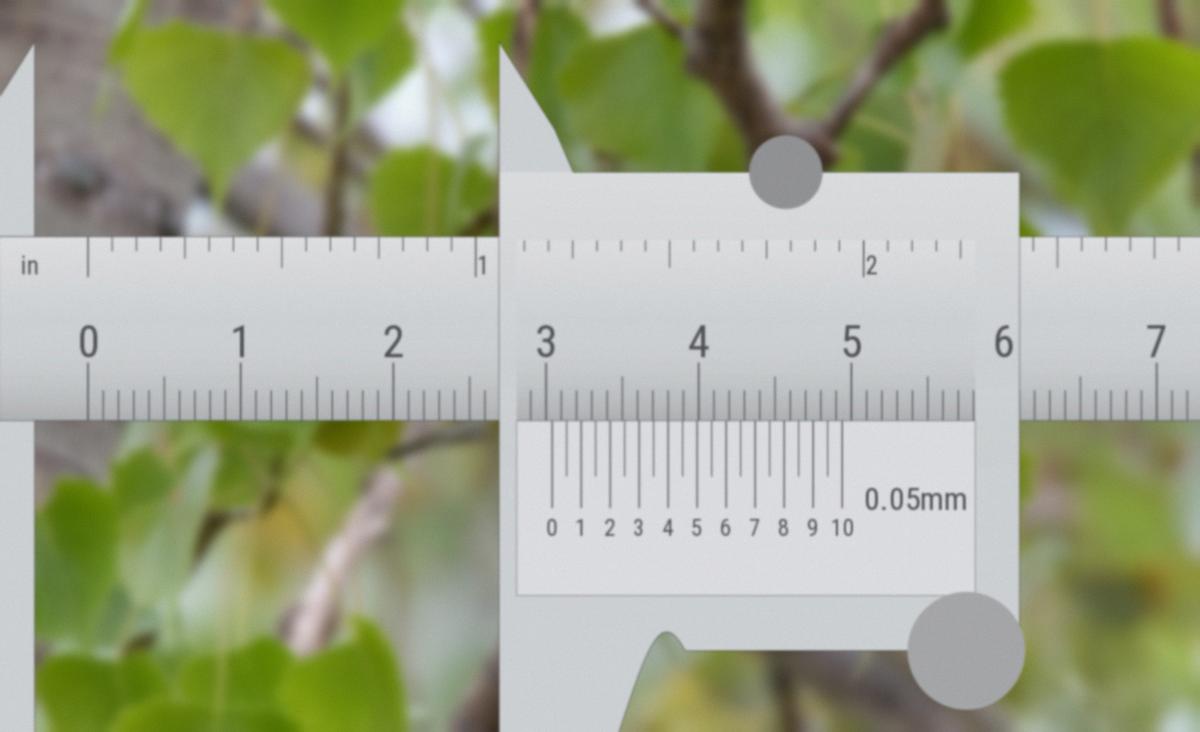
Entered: value=30.4 unit=mm
